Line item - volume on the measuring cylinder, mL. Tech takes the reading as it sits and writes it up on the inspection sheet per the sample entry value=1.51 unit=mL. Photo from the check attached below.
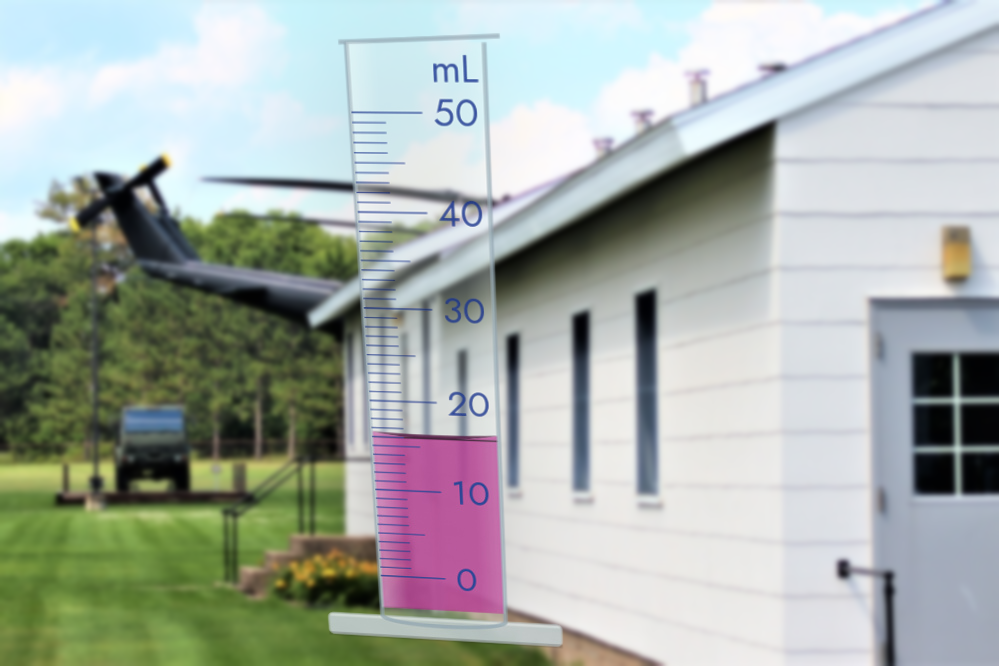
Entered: value=16 unit=mL
